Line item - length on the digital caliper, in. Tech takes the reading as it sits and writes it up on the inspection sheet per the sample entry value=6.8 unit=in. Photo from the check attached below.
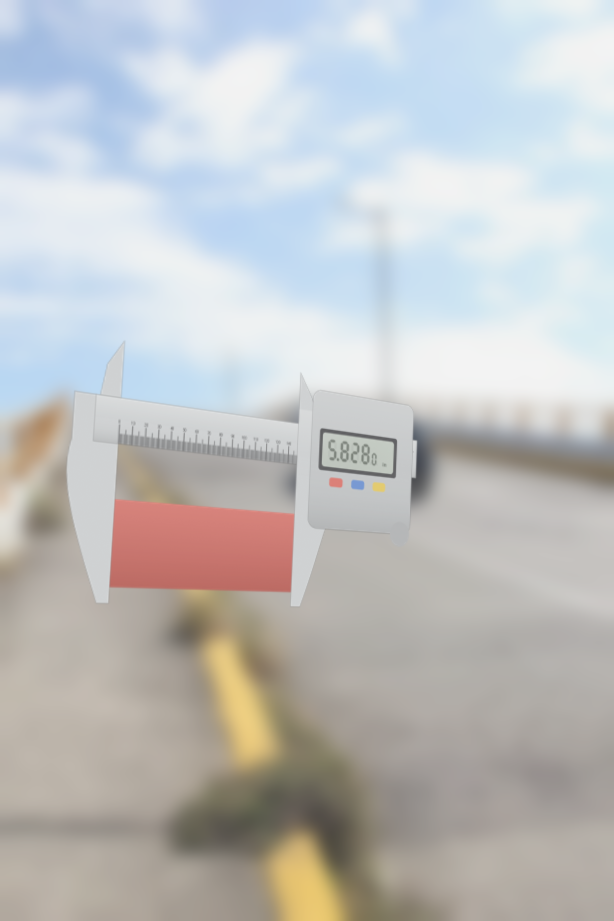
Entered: value=5.8280 unit=in
